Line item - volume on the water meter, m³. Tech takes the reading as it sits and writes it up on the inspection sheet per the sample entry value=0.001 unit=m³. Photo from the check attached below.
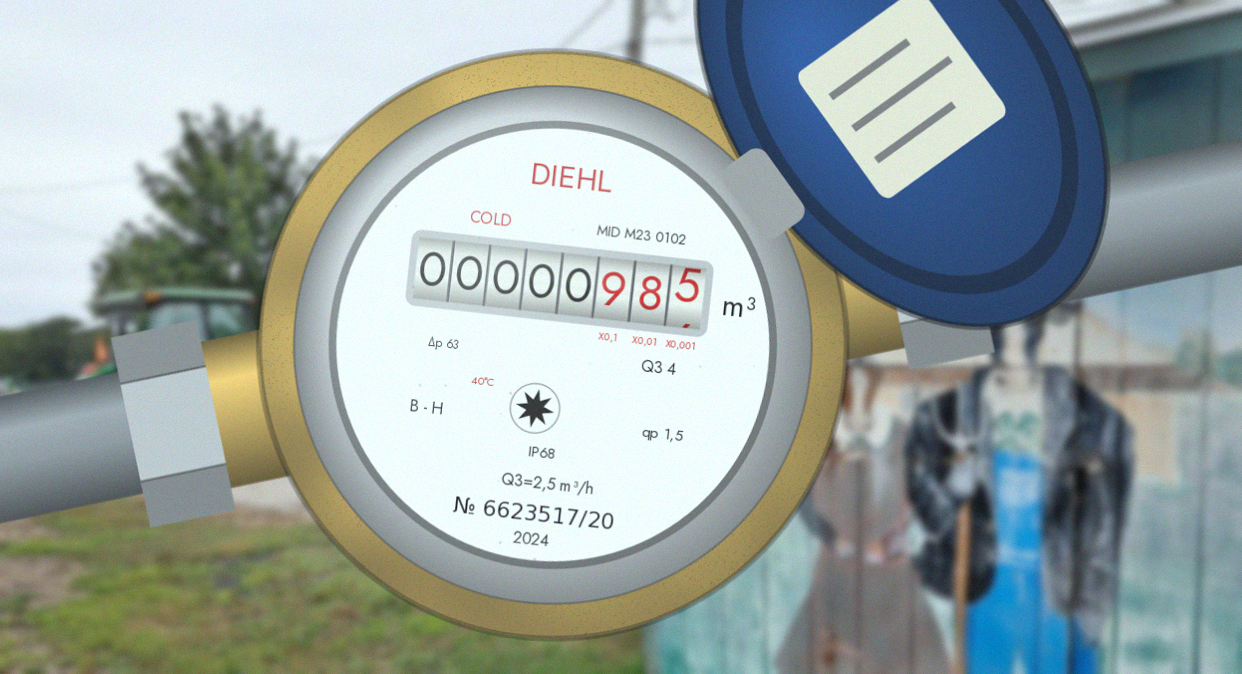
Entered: value=0.985 unit=m³
